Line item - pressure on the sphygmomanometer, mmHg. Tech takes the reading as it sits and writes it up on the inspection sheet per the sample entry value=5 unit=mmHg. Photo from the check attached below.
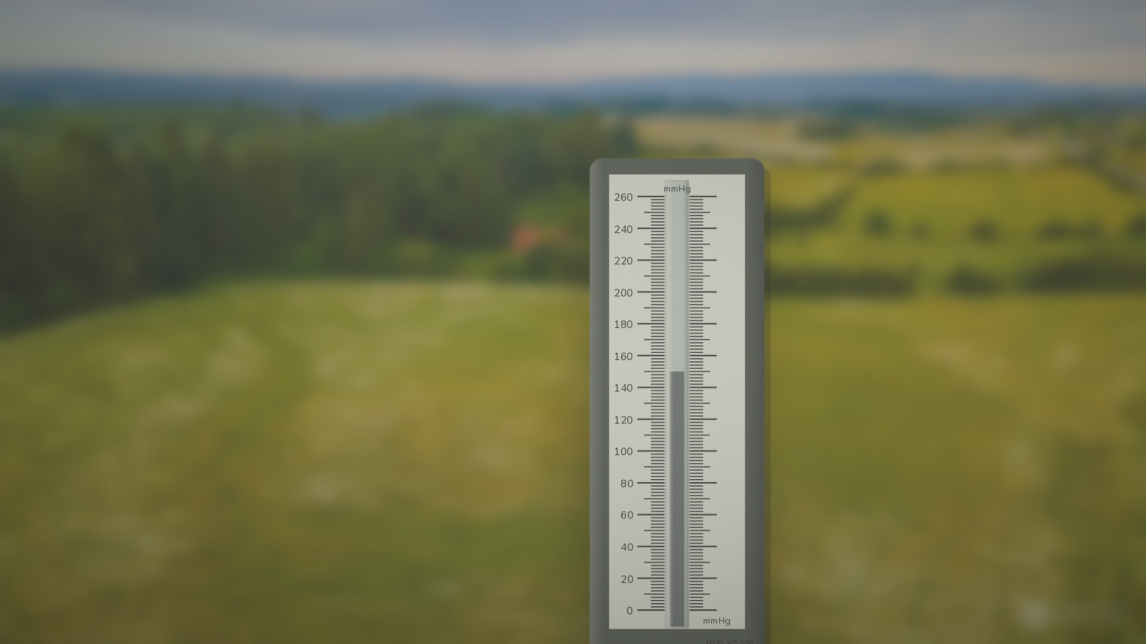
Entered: value=150 unit=mmHg
